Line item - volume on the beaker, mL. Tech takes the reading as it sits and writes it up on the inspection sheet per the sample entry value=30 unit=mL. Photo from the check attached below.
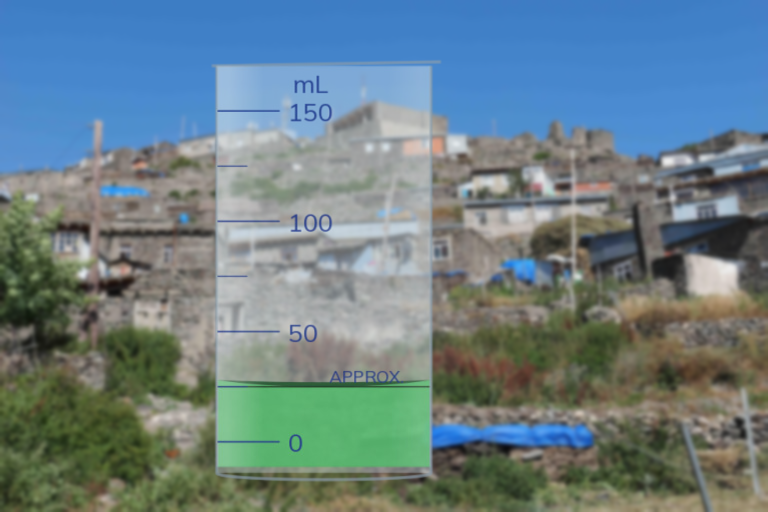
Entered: value=25 unit=mL
